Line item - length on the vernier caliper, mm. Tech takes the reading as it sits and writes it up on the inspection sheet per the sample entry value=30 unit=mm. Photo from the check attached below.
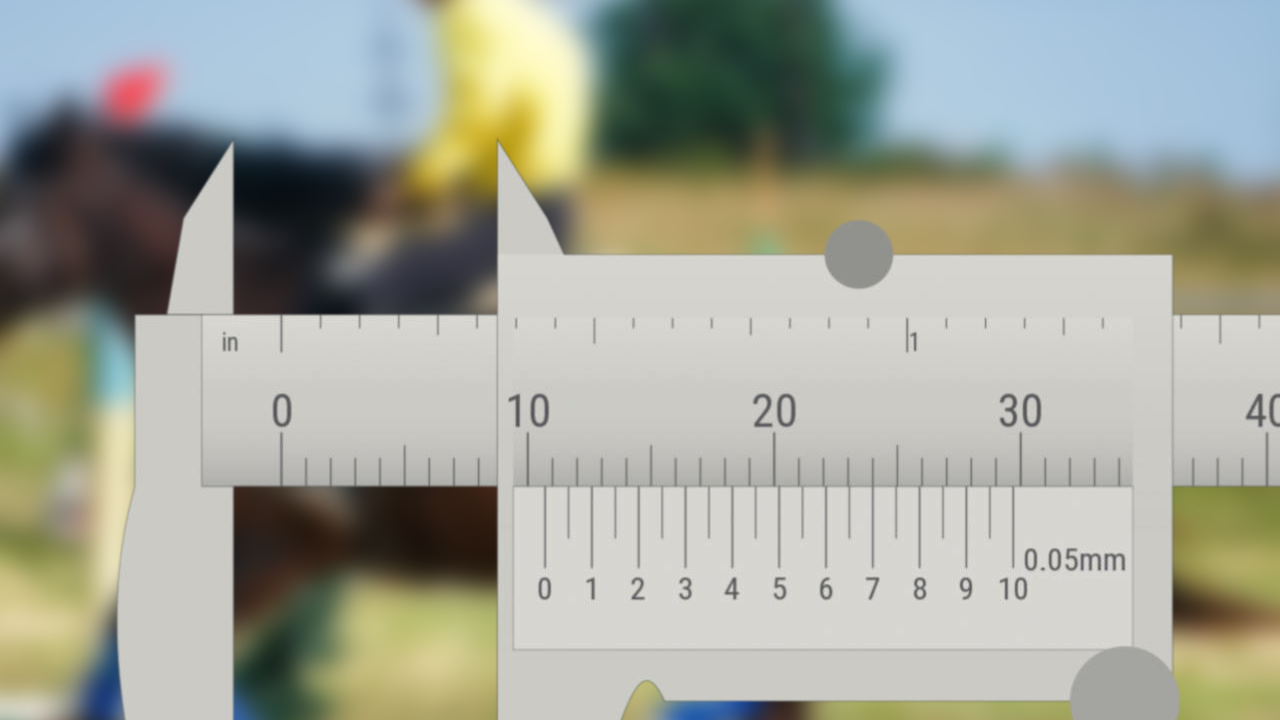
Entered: value=10.7 unit=mm
